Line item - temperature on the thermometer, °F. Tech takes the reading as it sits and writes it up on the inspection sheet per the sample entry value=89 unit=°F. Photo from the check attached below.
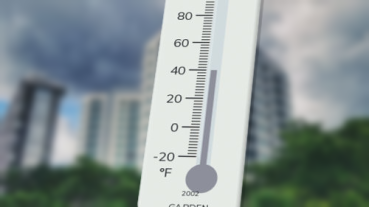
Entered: value=40 unit=°F
